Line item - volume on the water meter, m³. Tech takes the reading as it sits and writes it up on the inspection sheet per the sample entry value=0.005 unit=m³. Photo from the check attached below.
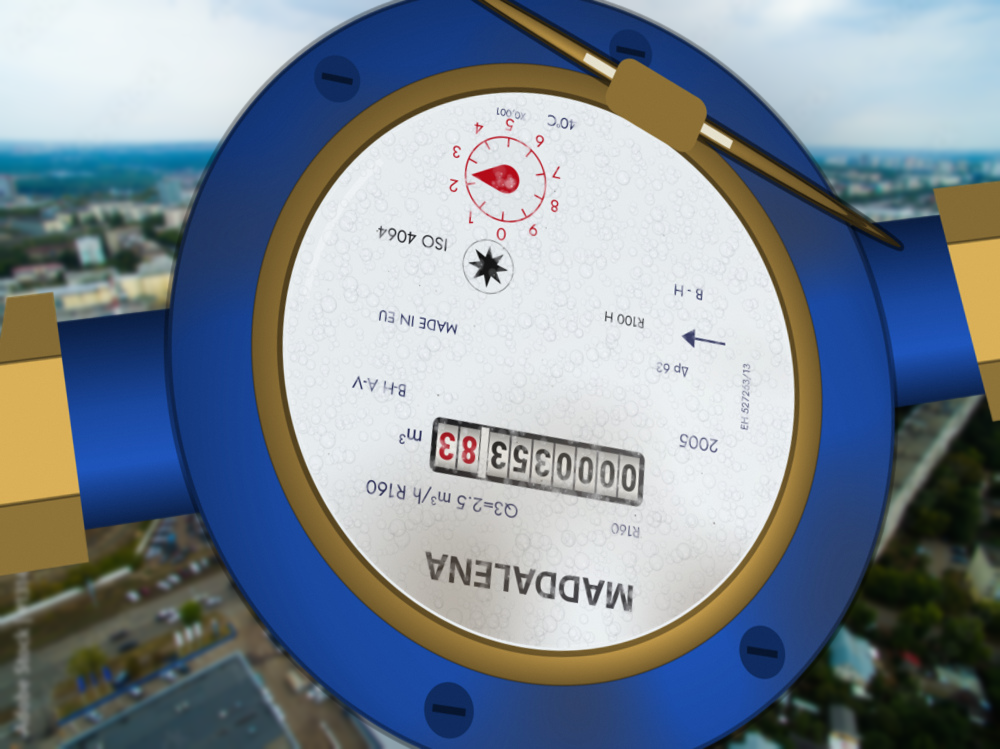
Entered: value=353.832 unit=m³
